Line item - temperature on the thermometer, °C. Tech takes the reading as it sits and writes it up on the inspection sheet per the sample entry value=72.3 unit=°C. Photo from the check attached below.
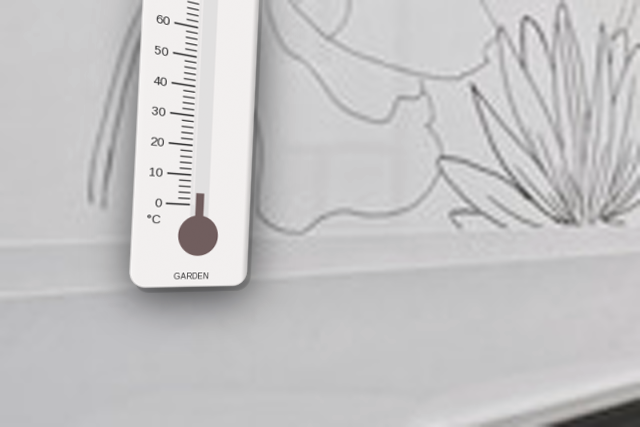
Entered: value=4 unit=°C
